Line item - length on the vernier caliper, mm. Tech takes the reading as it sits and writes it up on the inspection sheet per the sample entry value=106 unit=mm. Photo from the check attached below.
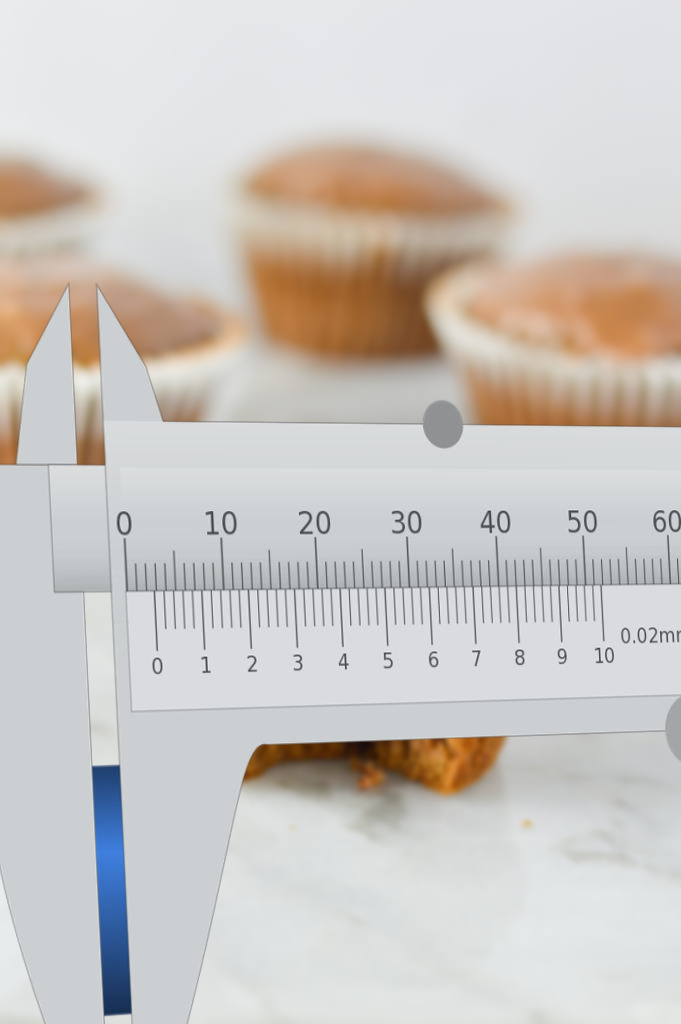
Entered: value=2.8 unit=mm
